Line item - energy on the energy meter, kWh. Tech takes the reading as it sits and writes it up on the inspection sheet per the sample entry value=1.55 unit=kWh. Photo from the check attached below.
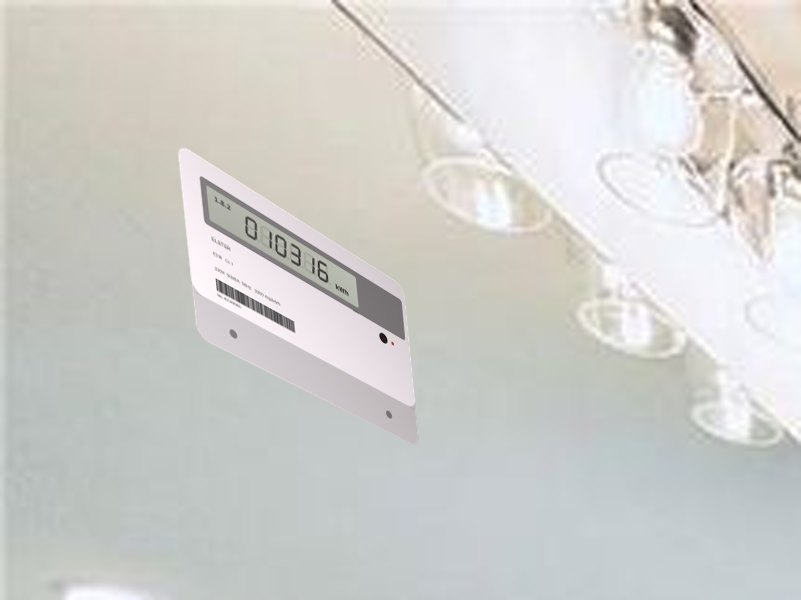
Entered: value=10316 unit=kWh
